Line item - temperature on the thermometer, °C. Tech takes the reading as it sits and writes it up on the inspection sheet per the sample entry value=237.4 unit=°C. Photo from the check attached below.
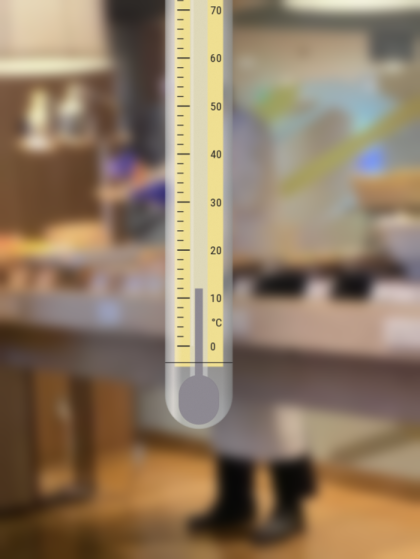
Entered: value=12 unit=°C
